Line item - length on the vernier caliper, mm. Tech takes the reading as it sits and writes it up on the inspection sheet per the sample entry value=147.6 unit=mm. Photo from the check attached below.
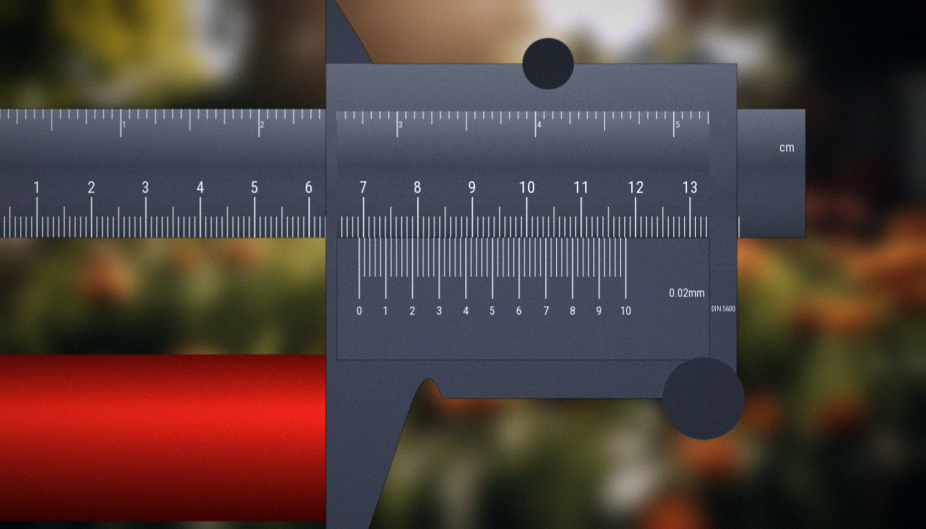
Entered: value=69.2 unit=mm
